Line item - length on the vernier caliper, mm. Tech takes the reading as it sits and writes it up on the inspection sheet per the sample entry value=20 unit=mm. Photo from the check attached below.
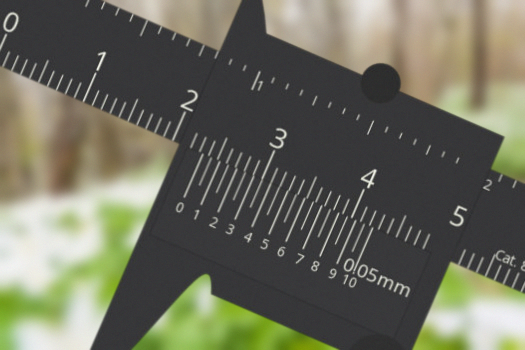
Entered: value=23.4 unit=mm
